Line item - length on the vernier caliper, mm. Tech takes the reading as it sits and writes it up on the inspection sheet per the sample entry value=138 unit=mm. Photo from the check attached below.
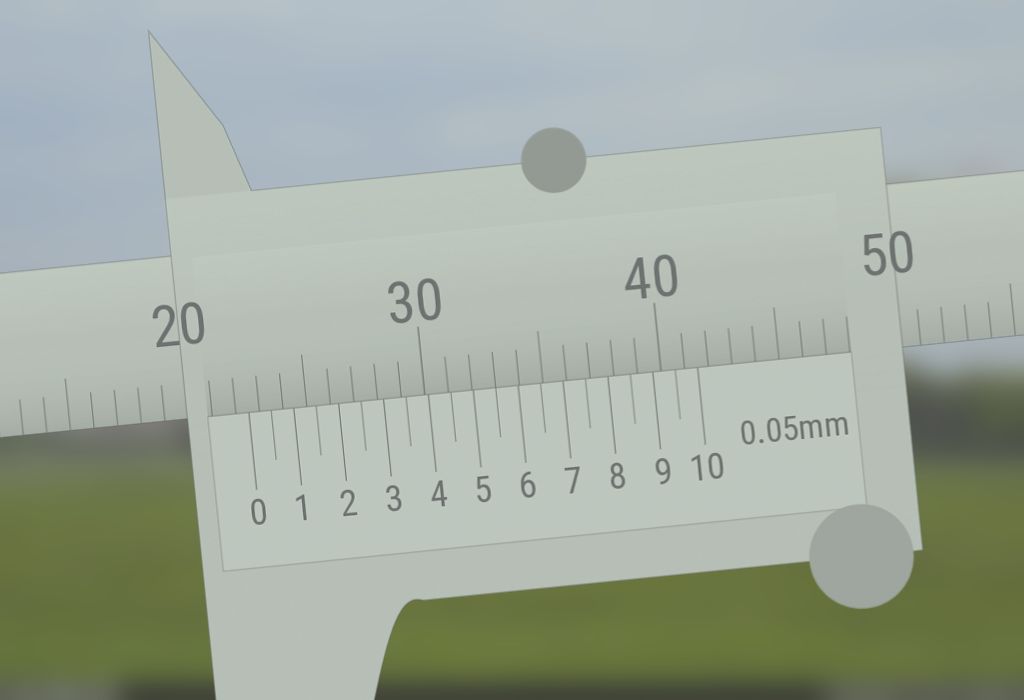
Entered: value=22.55 unit=mm
